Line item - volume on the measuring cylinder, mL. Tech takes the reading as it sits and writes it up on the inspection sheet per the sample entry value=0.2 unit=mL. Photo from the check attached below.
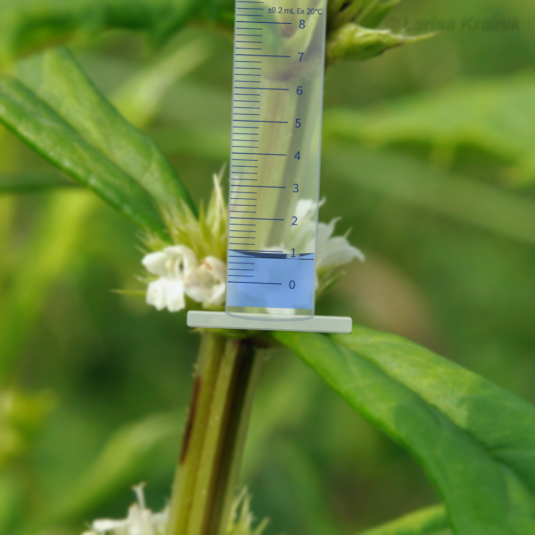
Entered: value=0.8 unit=mL
